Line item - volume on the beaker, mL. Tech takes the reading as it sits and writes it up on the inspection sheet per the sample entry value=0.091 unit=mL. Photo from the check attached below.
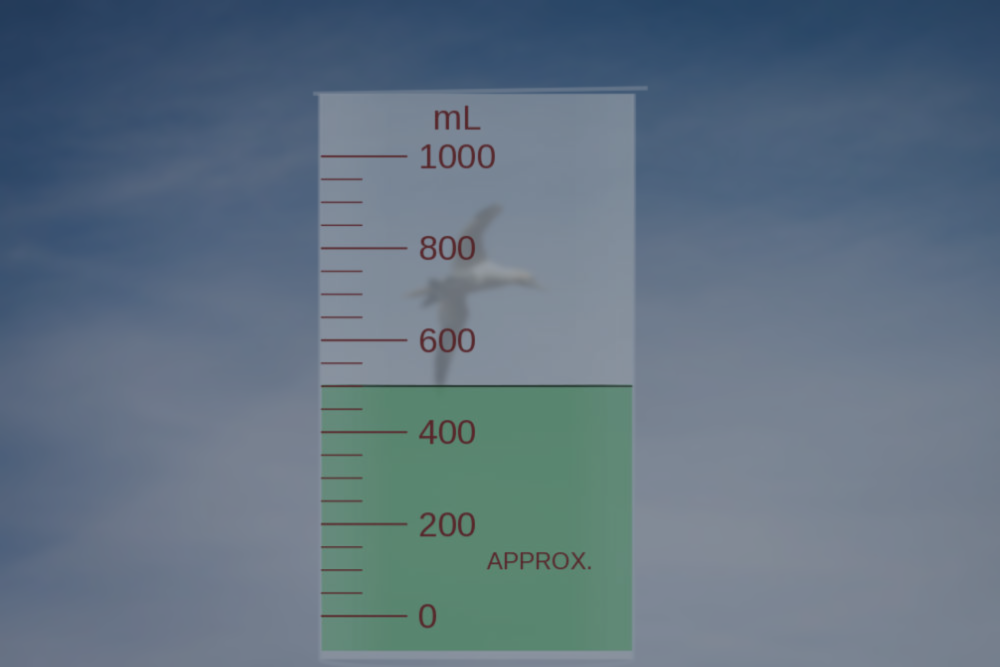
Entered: value=500 unit=mL
